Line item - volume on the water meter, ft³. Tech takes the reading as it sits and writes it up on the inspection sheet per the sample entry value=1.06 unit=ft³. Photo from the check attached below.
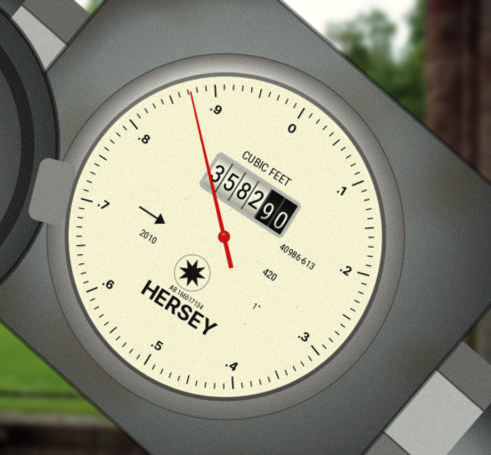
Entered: value=358289.87 unit=ft³
